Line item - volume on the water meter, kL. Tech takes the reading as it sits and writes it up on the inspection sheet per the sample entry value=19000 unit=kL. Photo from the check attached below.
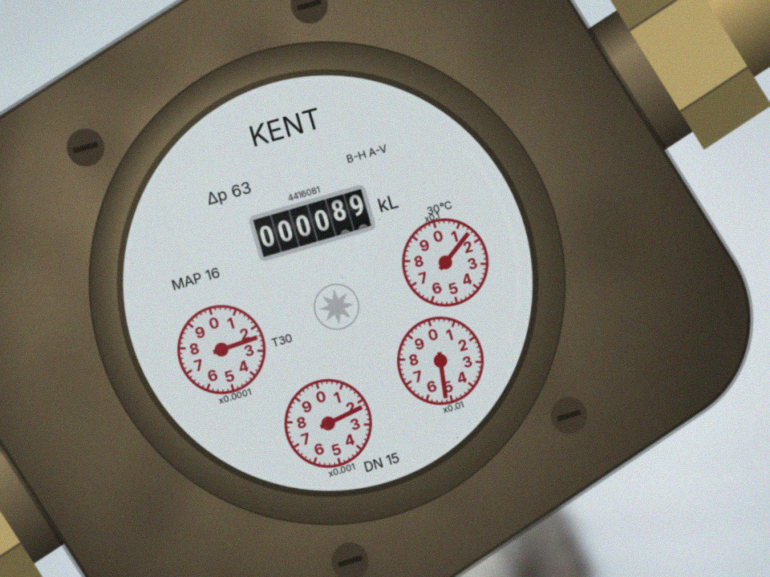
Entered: value=89.1522 unit=kL
